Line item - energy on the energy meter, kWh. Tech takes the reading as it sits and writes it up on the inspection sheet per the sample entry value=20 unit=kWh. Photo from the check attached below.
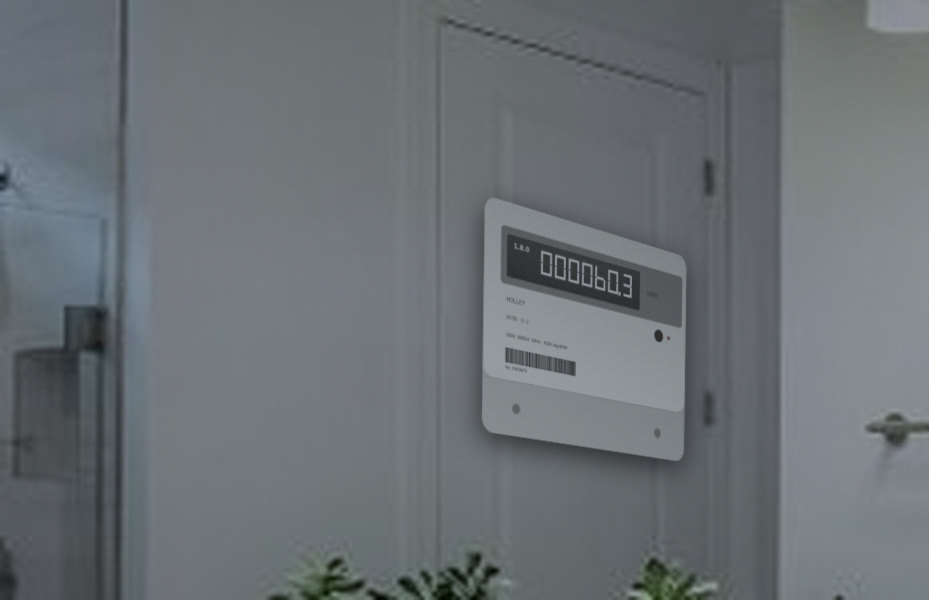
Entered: value=60.3 unit=kWh
